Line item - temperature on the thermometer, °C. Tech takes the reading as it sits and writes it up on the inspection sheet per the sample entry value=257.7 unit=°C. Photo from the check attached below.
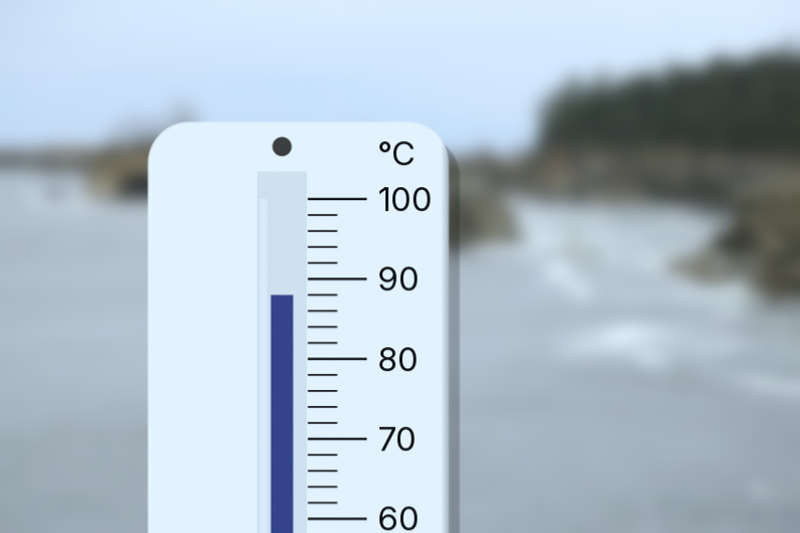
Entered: value=88 unit=°C
